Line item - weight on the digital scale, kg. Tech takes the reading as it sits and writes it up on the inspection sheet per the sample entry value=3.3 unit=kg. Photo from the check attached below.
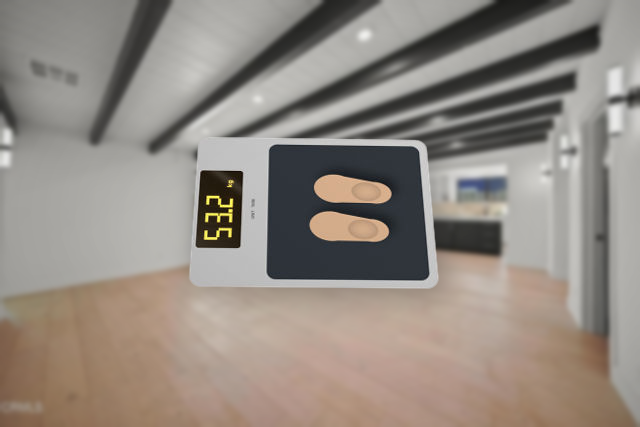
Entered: value=53.2 unit=kg
